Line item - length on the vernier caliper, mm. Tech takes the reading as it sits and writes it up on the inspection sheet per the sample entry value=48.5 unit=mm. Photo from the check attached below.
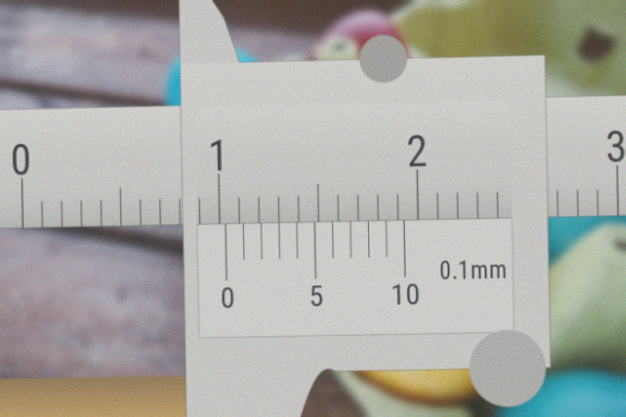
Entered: value=10.3 unit=mm
